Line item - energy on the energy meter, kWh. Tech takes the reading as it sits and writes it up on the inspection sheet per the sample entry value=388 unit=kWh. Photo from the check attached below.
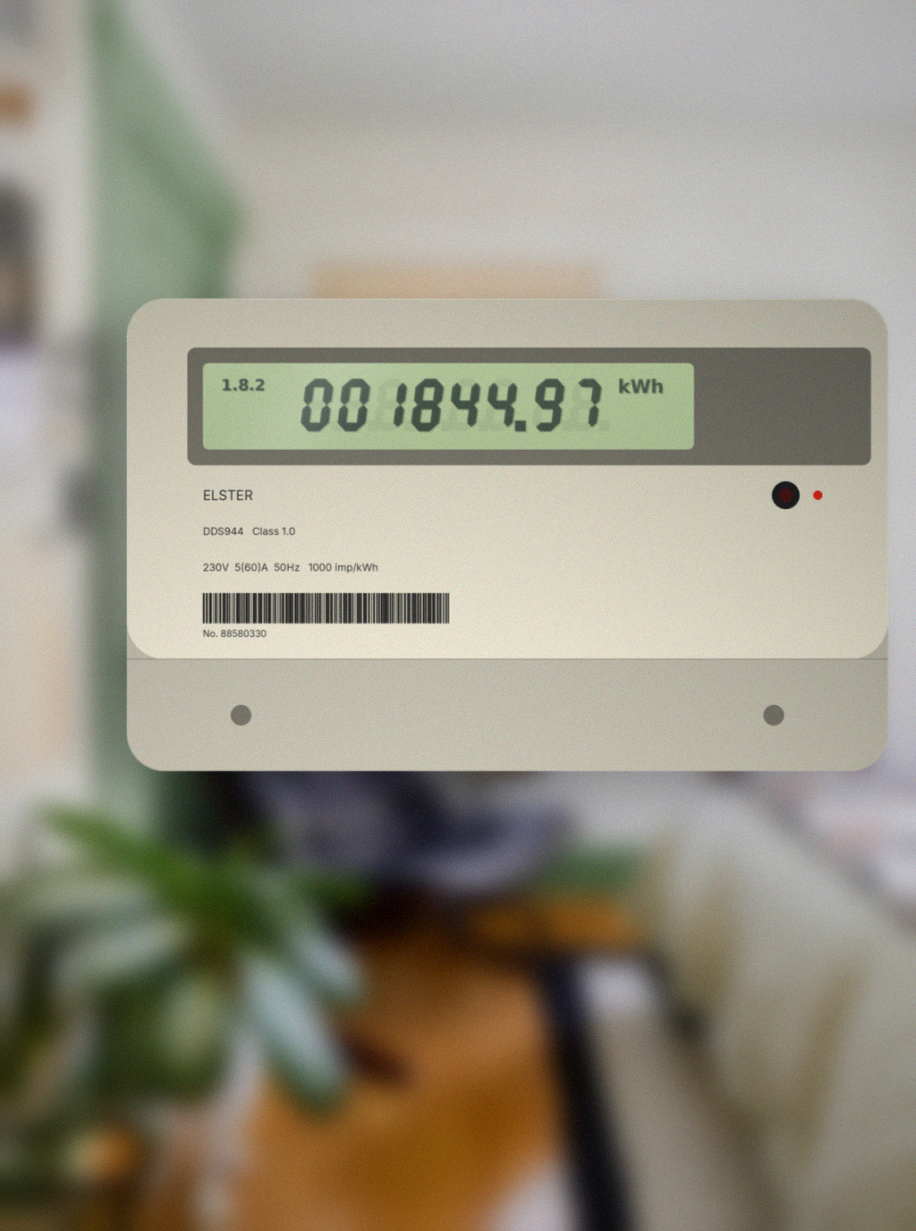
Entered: value=1844.97 unit=kWh
